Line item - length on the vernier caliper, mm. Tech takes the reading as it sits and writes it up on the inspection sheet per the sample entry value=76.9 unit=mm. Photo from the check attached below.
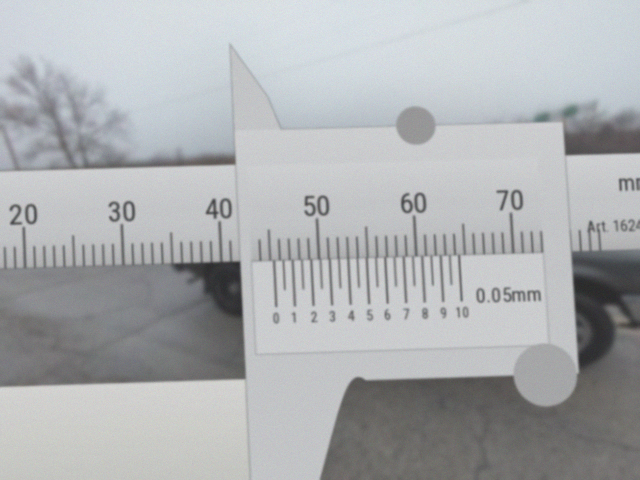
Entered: value=45.4 unit=mm
